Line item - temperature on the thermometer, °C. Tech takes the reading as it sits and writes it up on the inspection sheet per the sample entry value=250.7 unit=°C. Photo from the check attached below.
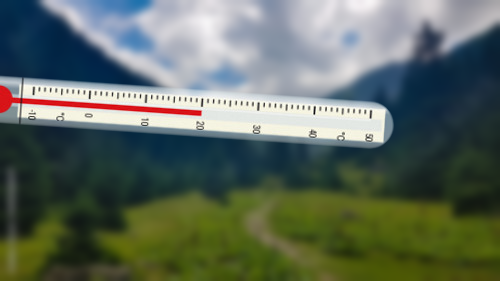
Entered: value=20 unit=°C
